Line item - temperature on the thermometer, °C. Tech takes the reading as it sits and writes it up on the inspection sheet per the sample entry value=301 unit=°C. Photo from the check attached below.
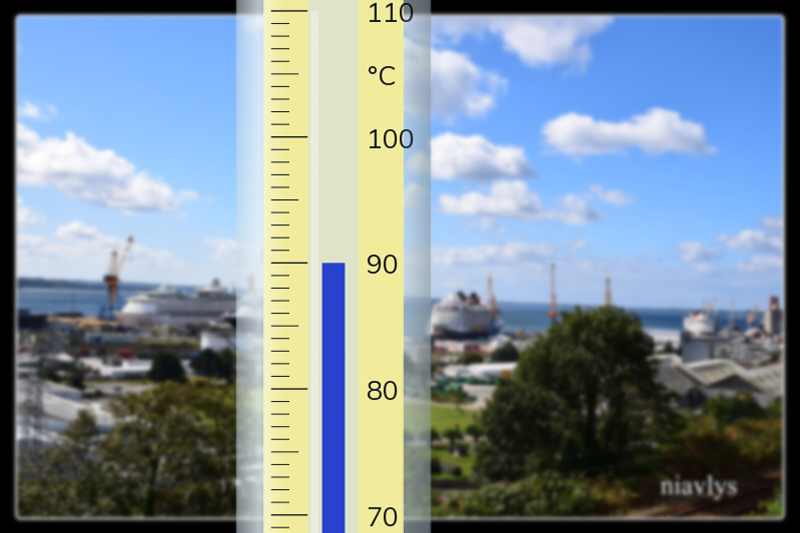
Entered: value=90 unit=°C
